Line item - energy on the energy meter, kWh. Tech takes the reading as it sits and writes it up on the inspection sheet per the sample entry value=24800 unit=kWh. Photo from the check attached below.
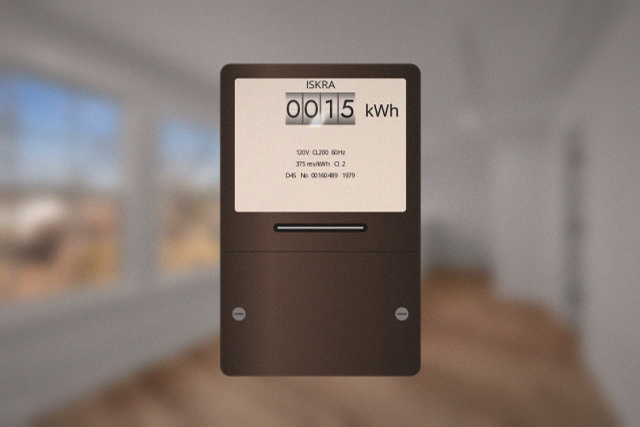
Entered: value=15 unit=kWh
